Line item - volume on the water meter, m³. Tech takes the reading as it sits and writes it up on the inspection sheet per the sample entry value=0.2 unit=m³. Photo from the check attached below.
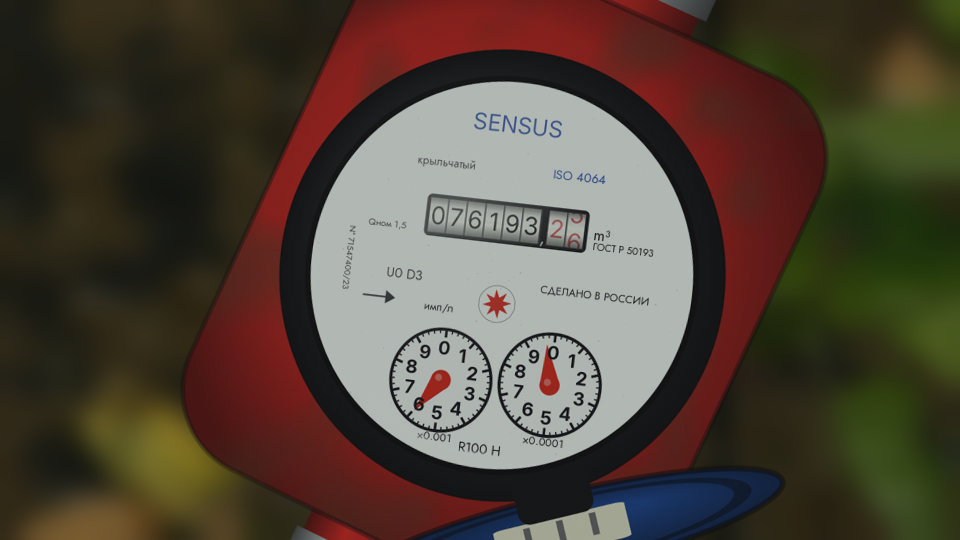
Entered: value=76193.2559 unit=m³
